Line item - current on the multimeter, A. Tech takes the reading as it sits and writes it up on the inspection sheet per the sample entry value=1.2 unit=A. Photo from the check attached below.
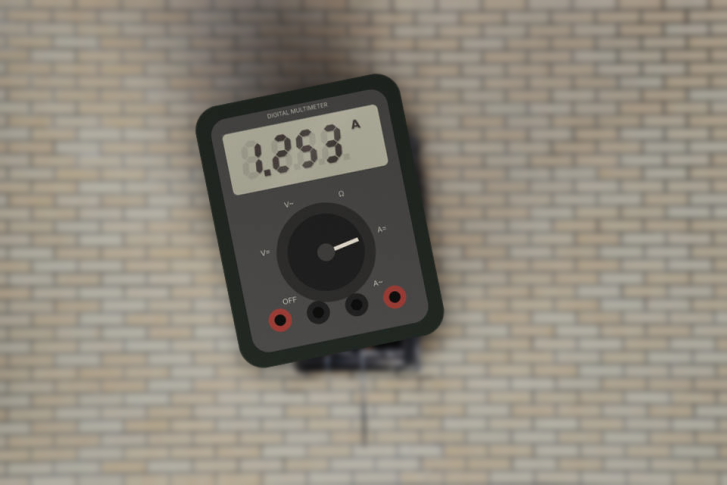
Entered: value=1.253 unit=A
